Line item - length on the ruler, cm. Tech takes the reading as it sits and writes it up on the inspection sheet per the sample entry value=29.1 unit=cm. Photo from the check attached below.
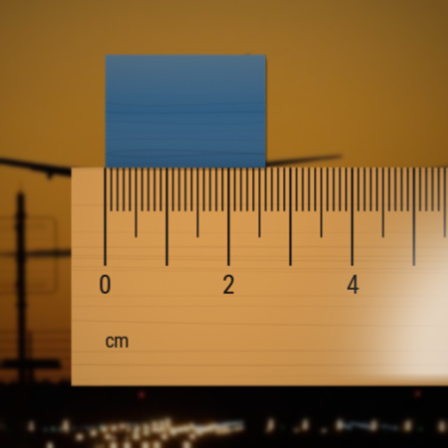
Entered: value=2.6 unit=cm
